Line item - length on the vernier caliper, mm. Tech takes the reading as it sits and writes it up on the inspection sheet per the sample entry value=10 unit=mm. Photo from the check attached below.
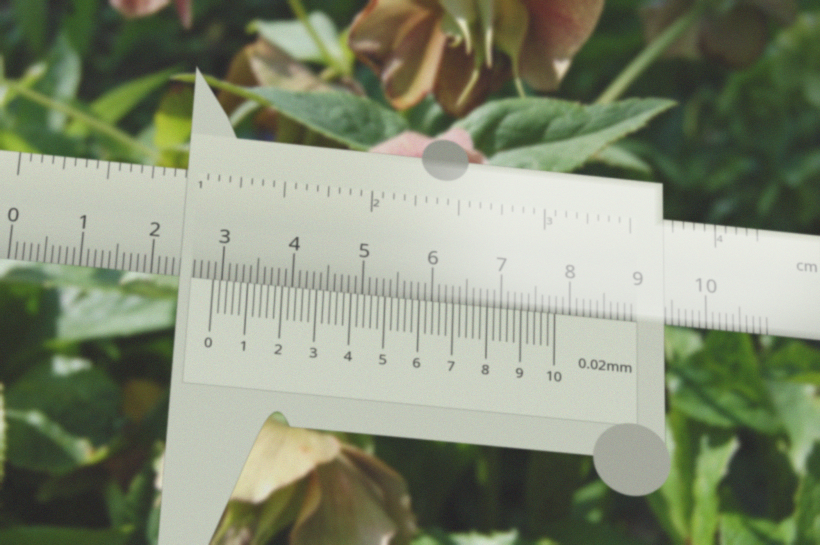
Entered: value=28.8 unit=mm
